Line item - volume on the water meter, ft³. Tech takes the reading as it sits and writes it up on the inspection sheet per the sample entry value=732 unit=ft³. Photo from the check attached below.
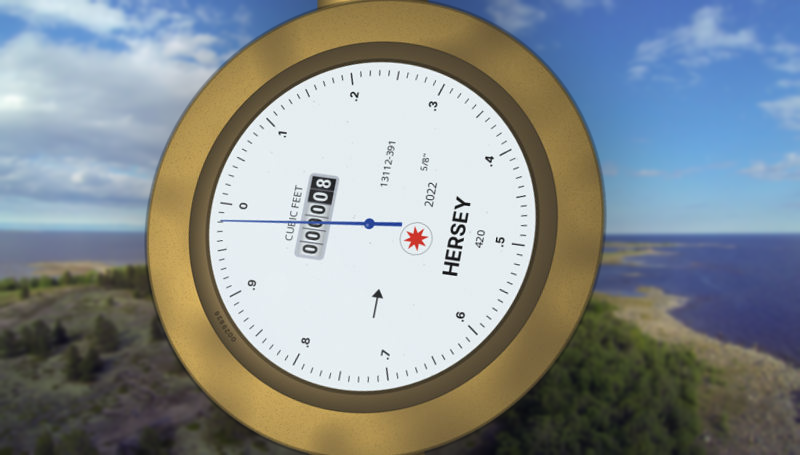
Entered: value=7.98 unit=ft³
